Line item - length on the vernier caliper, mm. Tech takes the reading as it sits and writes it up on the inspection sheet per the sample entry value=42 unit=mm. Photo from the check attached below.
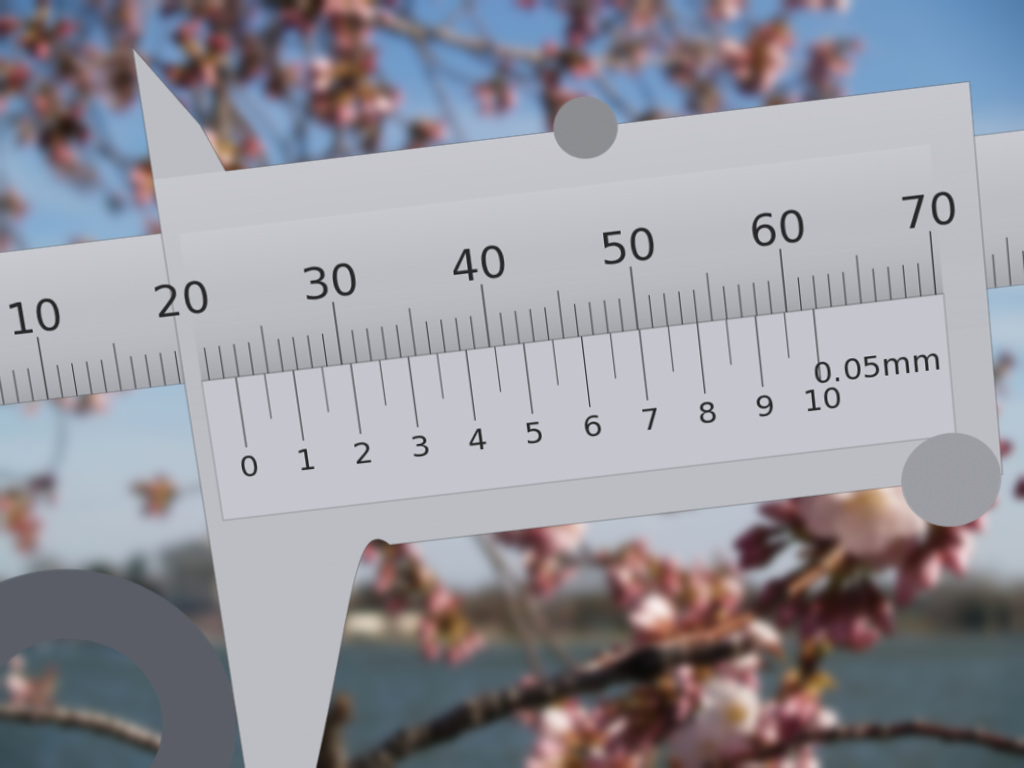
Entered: value=22.8 unit=mm
